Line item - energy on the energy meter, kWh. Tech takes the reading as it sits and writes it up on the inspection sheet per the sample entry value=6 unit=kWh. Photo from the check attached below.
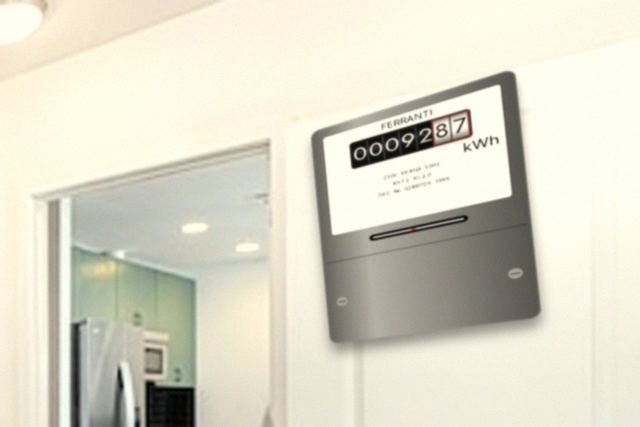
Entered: value=92.87 unit=kWh
